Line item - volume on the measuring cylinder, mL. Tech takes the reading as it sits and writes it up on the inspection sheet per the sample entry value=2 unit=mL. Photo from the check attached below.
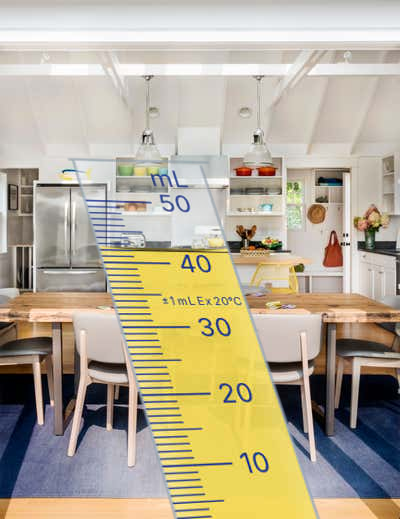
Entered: value=42 unit=mL
